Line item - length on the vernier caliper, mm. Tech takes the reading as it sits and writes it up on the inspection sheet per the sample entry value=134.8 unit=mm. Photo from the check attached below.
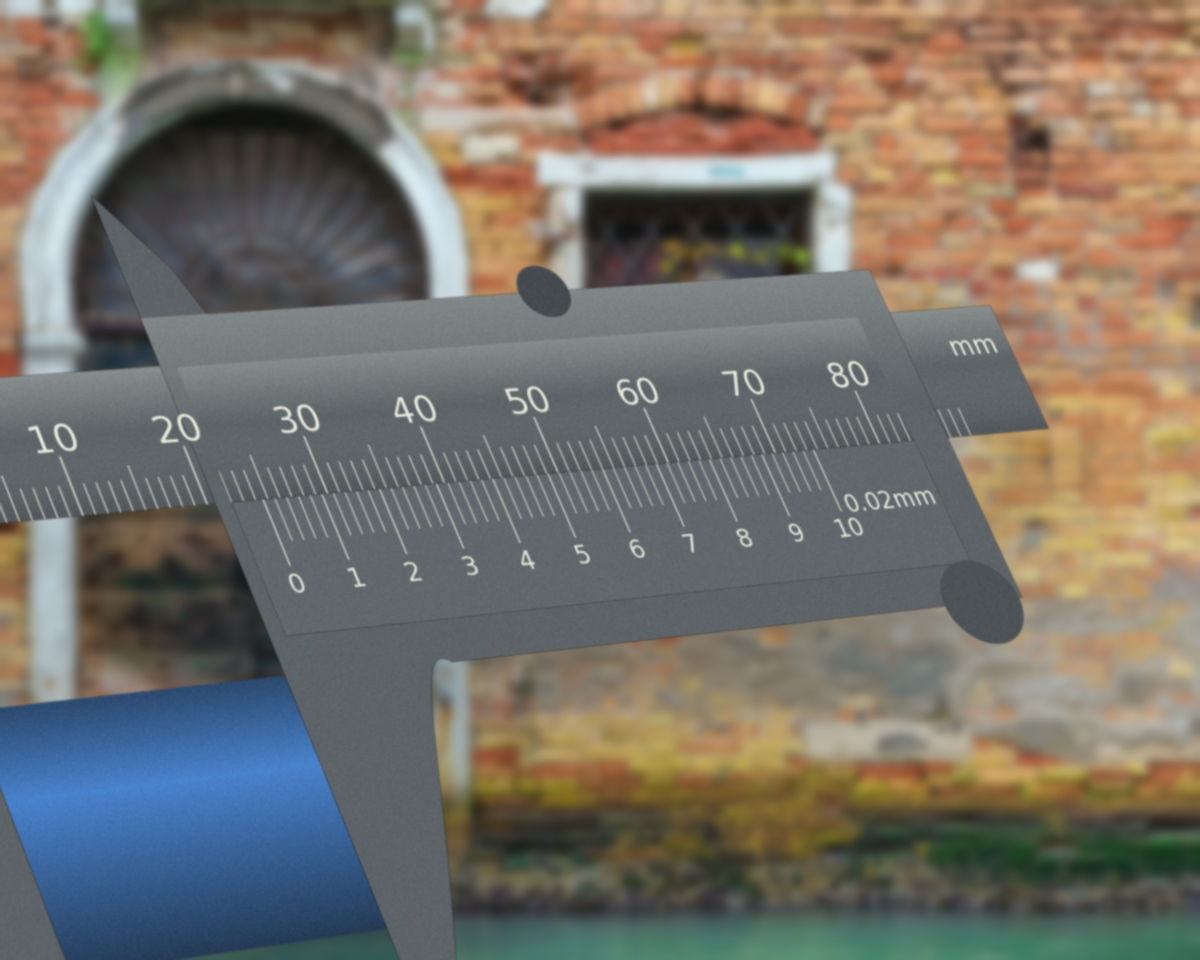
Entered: value=24.6 unit=mm
